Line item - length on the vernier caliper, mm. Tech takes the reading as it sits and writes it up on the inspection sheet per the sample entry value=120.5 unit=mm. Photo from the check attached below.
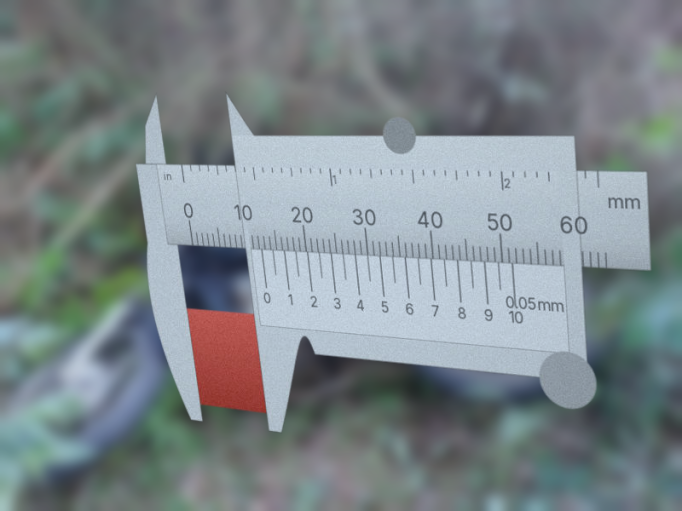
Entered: value=12.4 unit=mm
